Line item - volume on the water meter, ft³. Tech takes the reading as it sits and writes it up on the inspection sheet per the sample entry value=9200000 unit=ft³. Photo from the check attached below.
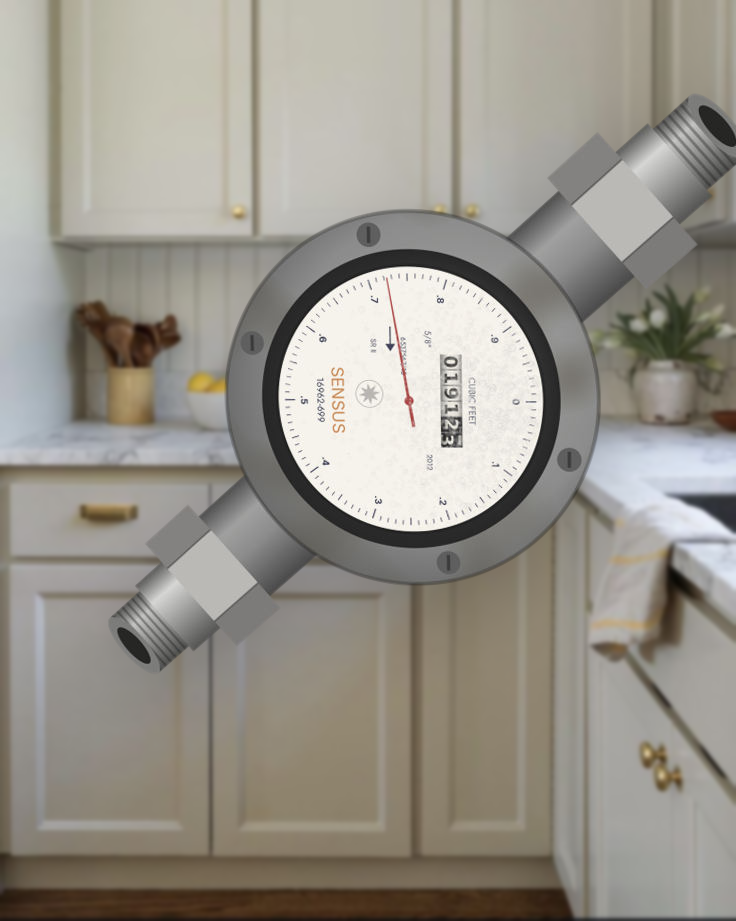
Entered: value=19122.72 unit=ft³
